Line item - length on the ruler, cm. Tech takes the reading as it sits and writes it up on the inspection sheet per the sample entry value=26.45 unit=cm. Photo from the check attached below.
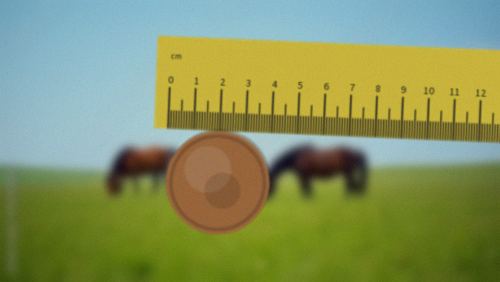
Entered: value=4 unit=cm
